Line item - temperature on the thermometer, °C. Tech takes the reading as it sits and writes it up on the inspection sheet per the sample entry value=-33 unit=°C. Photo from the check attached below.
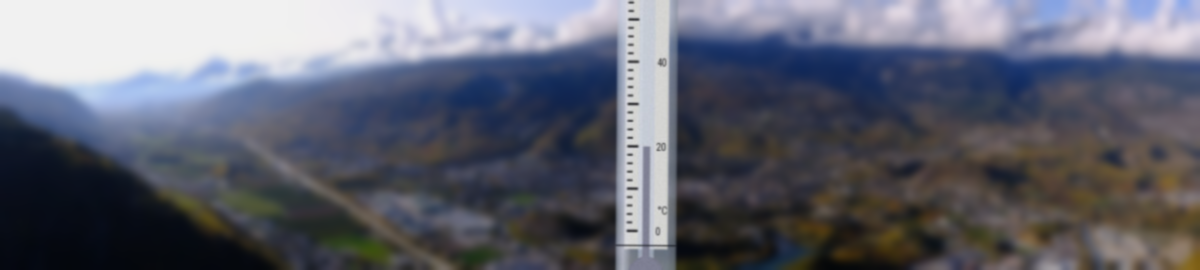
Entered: value=20 unit=°C
